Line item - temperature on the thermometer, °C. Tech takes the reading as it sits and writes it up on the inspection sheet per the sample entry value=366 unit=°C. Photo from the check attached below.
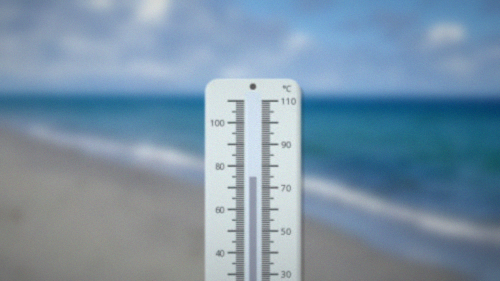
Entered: value=75 unit=°C
